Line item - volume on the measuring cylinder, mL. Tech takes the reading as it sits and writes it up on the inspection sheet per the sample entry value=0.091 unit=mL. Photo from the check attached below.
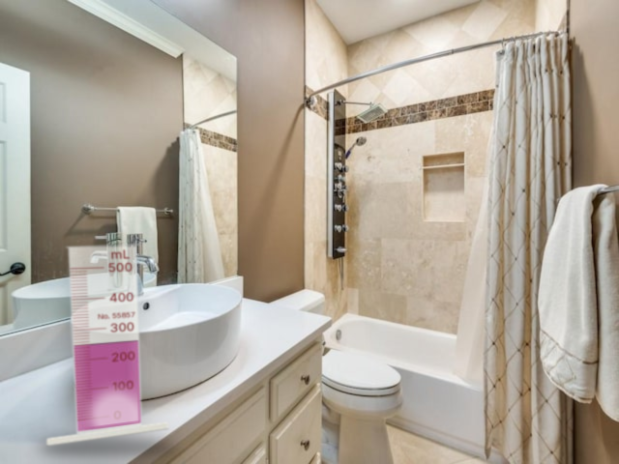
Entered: value=250 unit=mL
